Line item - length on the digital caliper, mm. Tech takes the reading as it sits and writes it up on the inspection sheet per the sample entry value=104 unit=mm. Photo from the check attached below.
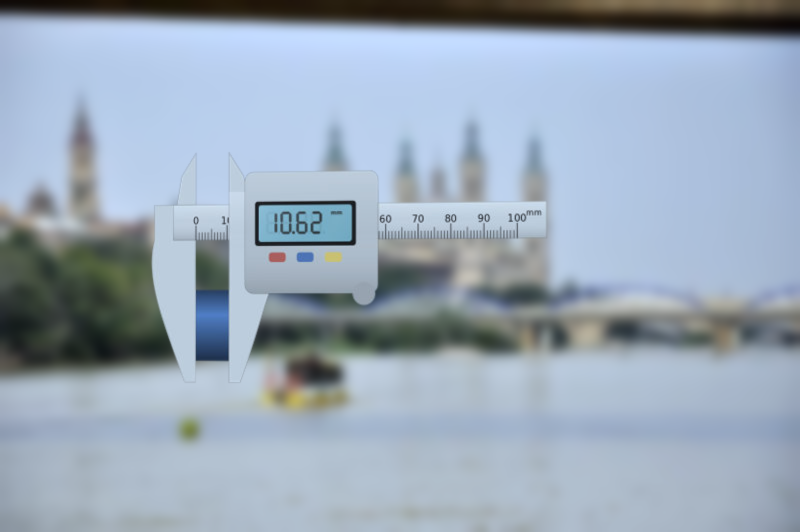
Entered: value=10.62 unit=mm
